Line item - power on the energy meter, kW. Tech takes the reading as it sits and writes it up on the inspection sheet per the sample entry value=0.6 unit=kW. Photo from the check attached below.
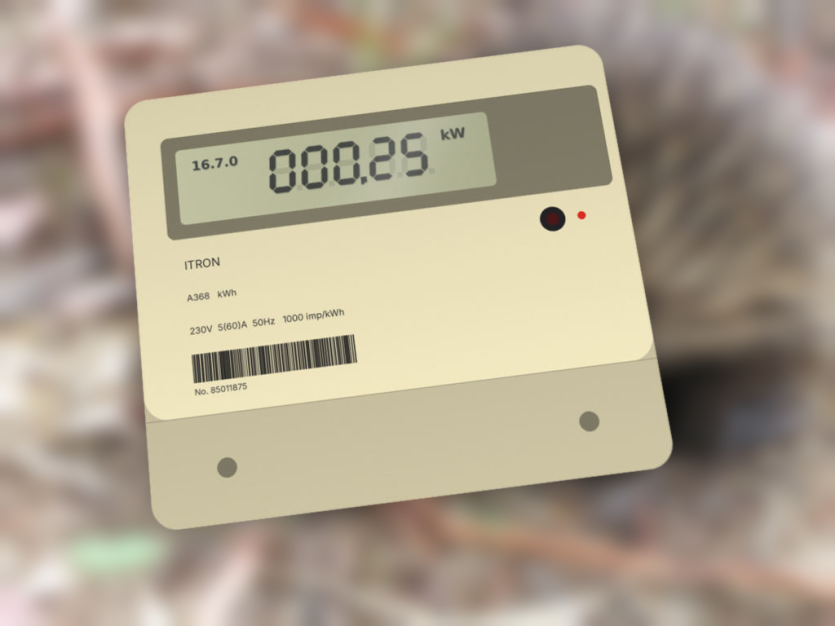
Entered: value=0.25 unit=kW
